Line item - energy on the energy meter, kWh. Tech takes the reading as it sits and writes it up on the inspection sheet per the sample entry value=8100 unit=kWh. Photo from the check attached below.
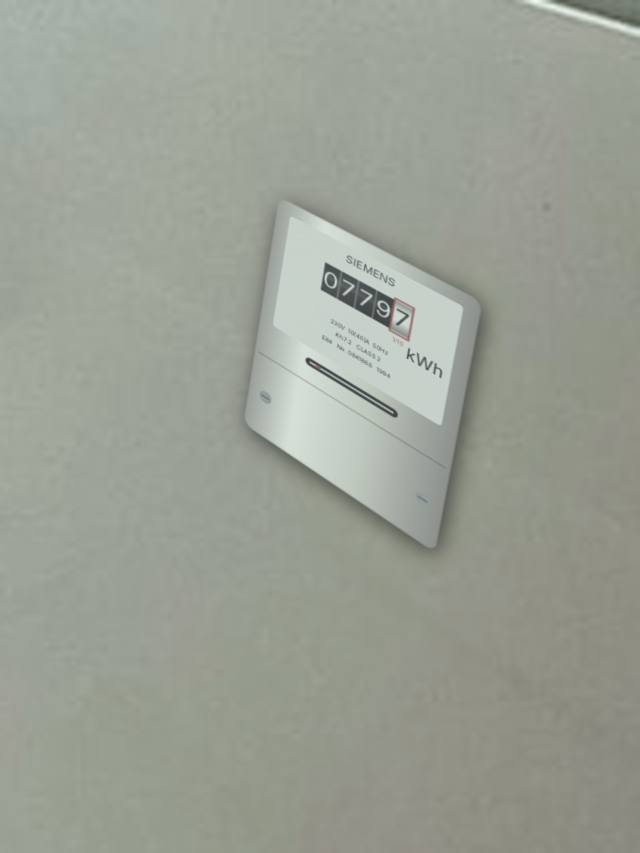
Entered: value=779.7 unit=kWh
